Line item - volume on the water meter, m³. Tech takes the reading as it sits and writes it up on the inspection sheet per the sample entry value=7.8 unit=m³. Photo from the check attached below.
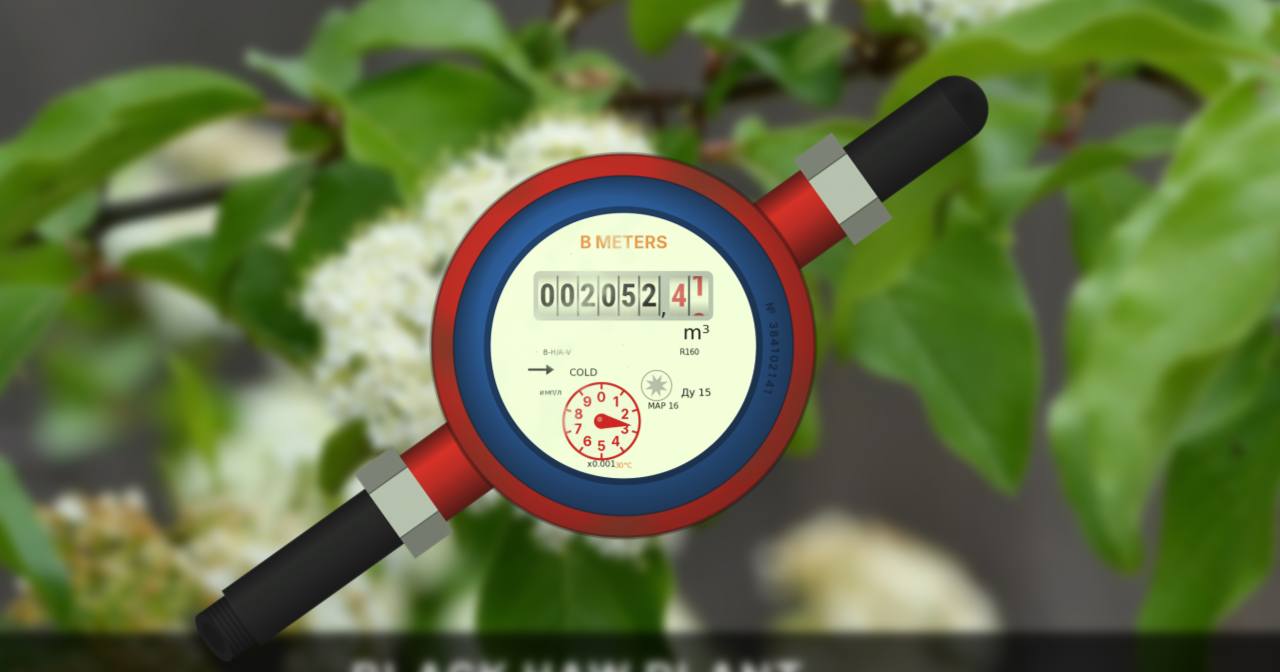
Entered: value=2052.412 unit=m³
